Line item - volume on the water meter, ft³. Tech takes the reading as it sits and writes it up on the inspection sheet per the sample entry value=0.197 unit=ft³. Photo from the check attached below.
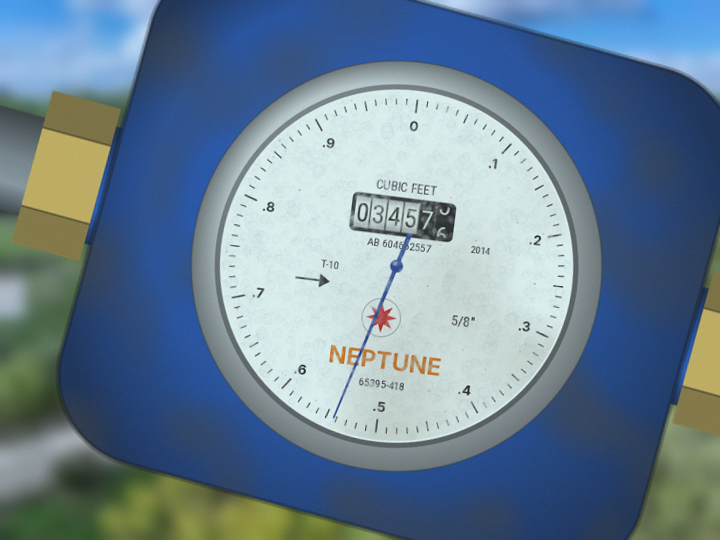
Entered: value=34575.54 unit=ft³
